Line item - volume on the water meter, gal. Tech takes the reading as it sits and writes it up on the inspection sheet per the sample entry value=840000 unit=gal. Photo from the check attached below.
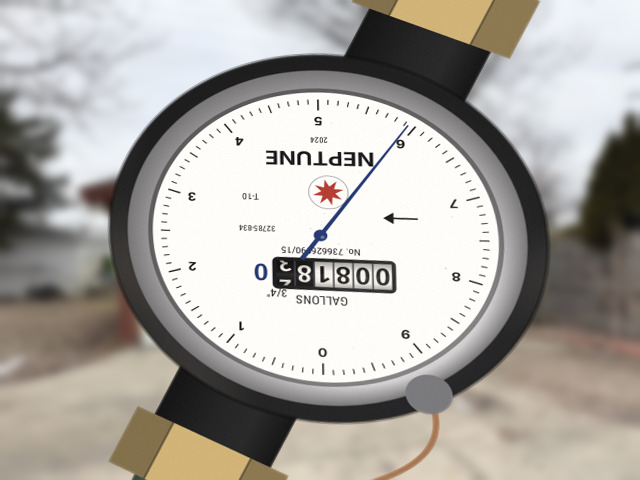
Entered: value=81825.9 unit=gal
